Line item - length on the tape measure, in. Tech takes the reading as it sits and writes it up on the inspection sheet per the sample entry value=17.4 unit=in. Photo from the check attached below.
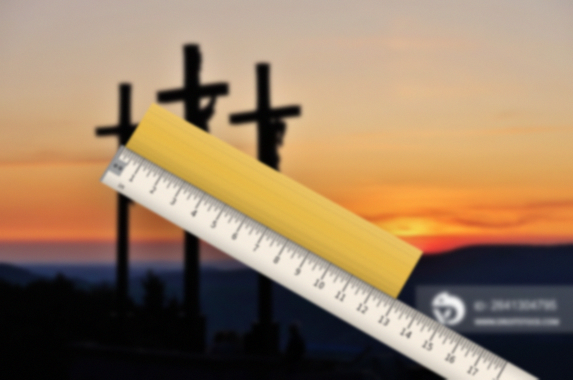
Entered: value=13 unit=in
